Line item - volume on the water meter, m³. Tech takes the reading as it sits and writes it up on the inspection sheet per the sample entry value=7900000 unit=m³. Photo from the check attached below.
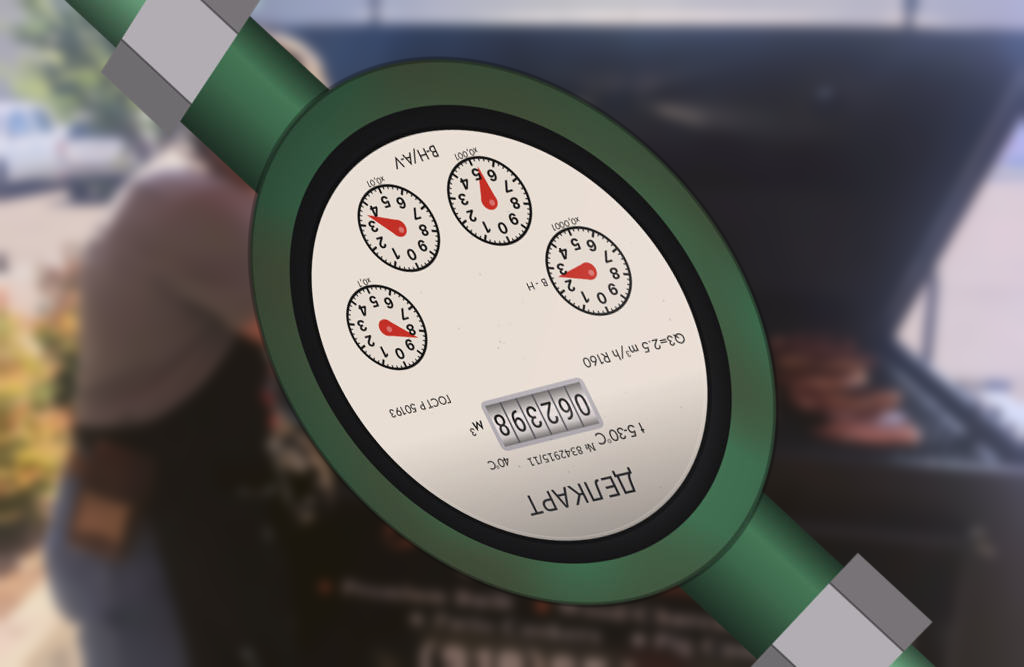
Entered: value=62398.8352 unit=m³
